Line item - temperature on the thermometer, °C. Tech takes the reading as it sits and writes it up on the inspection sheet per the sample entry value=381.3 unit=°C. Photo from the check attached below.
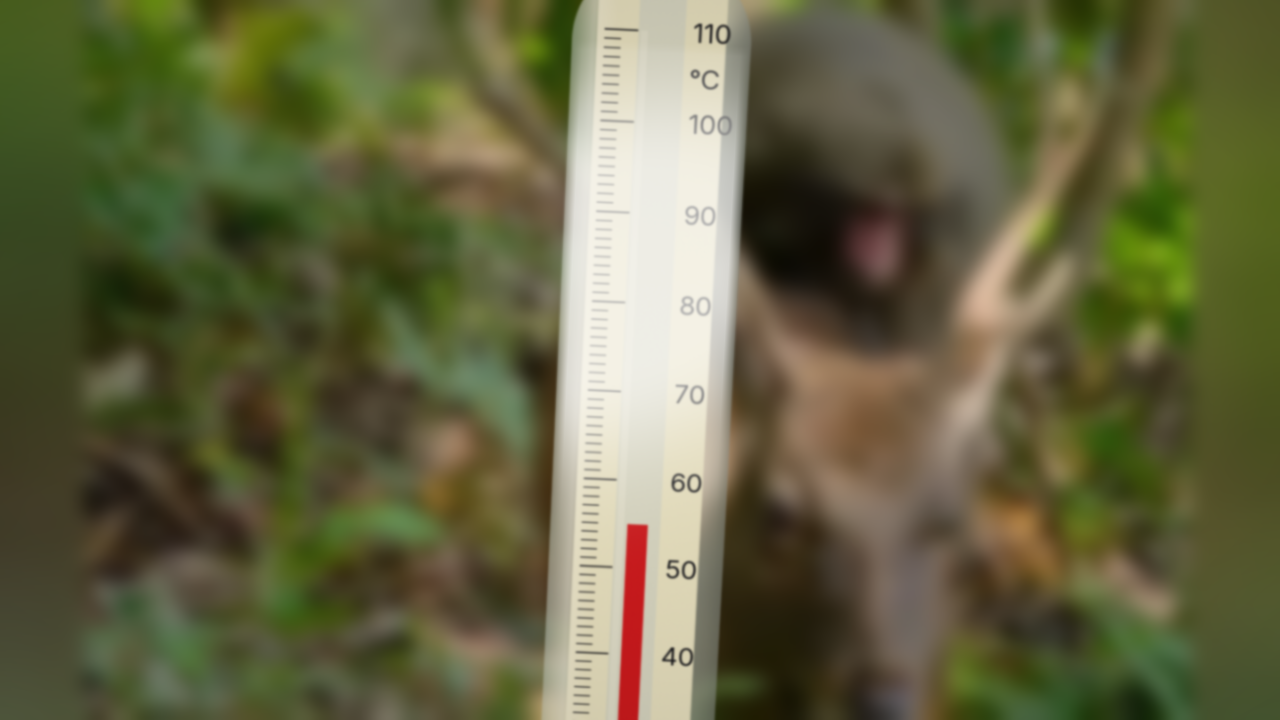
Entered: value=55 unit=°C
